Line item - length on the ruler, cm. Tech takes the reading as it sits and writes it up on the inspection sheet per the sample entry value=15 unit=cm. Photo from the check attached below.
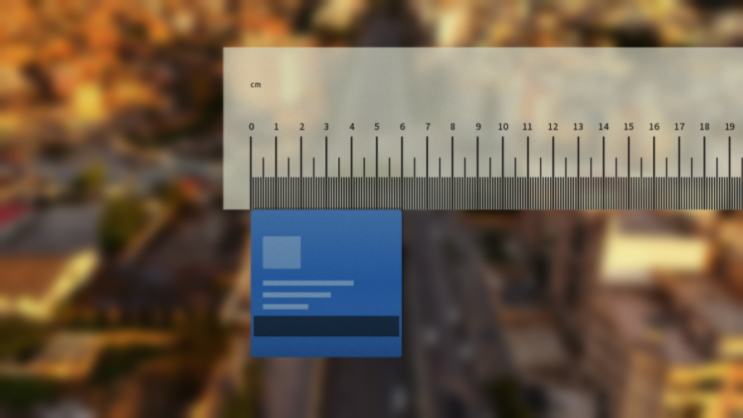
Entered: value=6 unit=cm
